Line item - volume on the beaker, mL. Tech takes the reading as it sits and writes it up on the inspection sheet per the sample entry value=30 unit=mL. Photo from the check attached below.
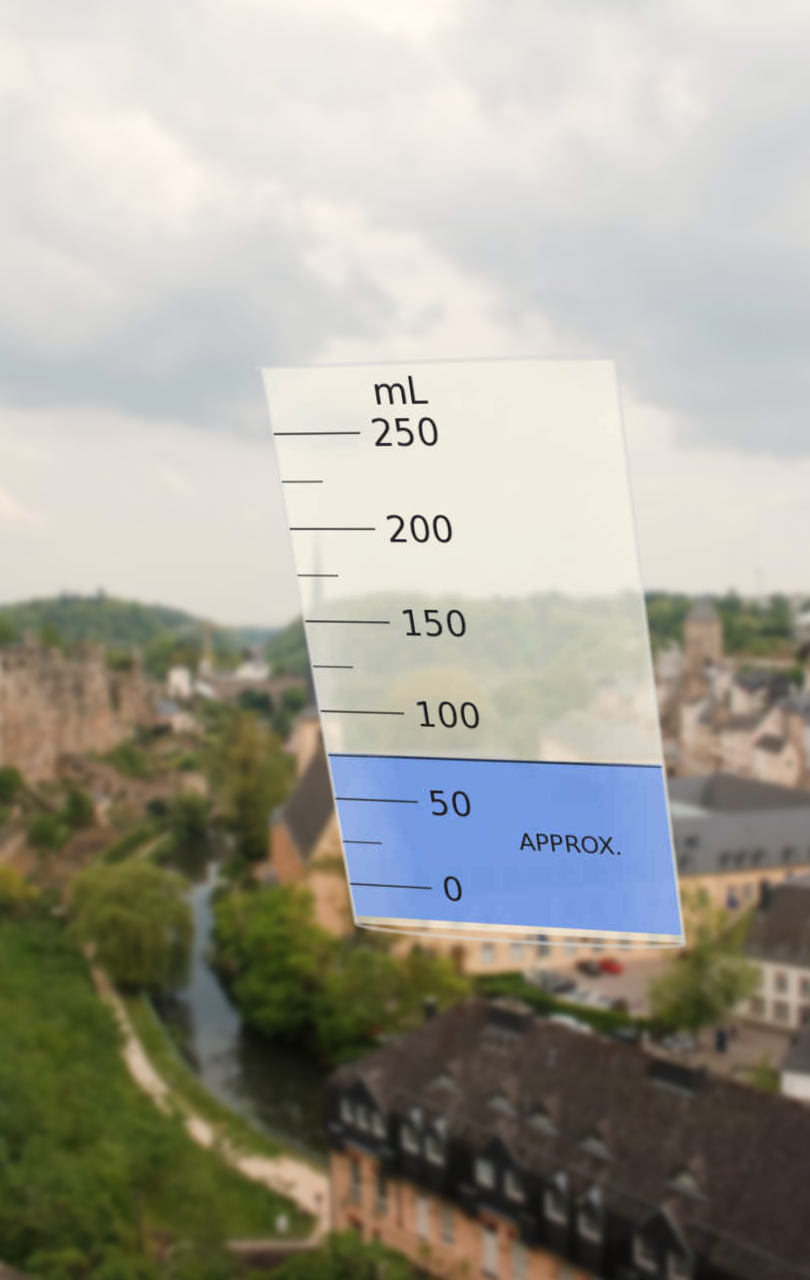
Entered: value=75 unit=mL
